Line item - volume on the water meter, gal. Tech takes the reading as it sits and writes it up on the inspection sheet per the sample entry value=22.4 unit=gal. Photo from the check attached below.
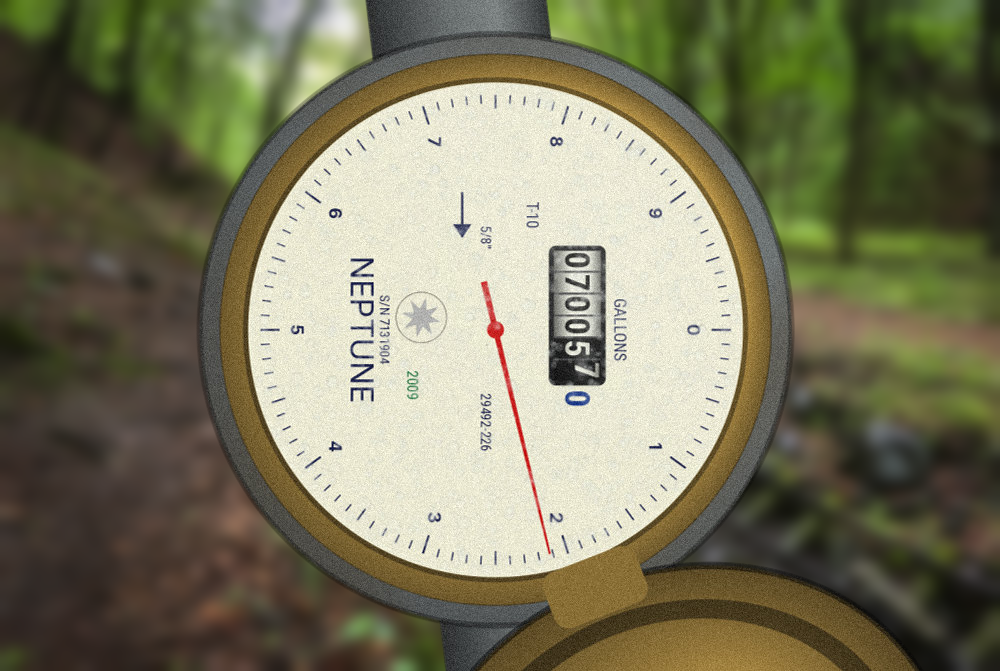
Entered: value=700572.1 unit=gal
